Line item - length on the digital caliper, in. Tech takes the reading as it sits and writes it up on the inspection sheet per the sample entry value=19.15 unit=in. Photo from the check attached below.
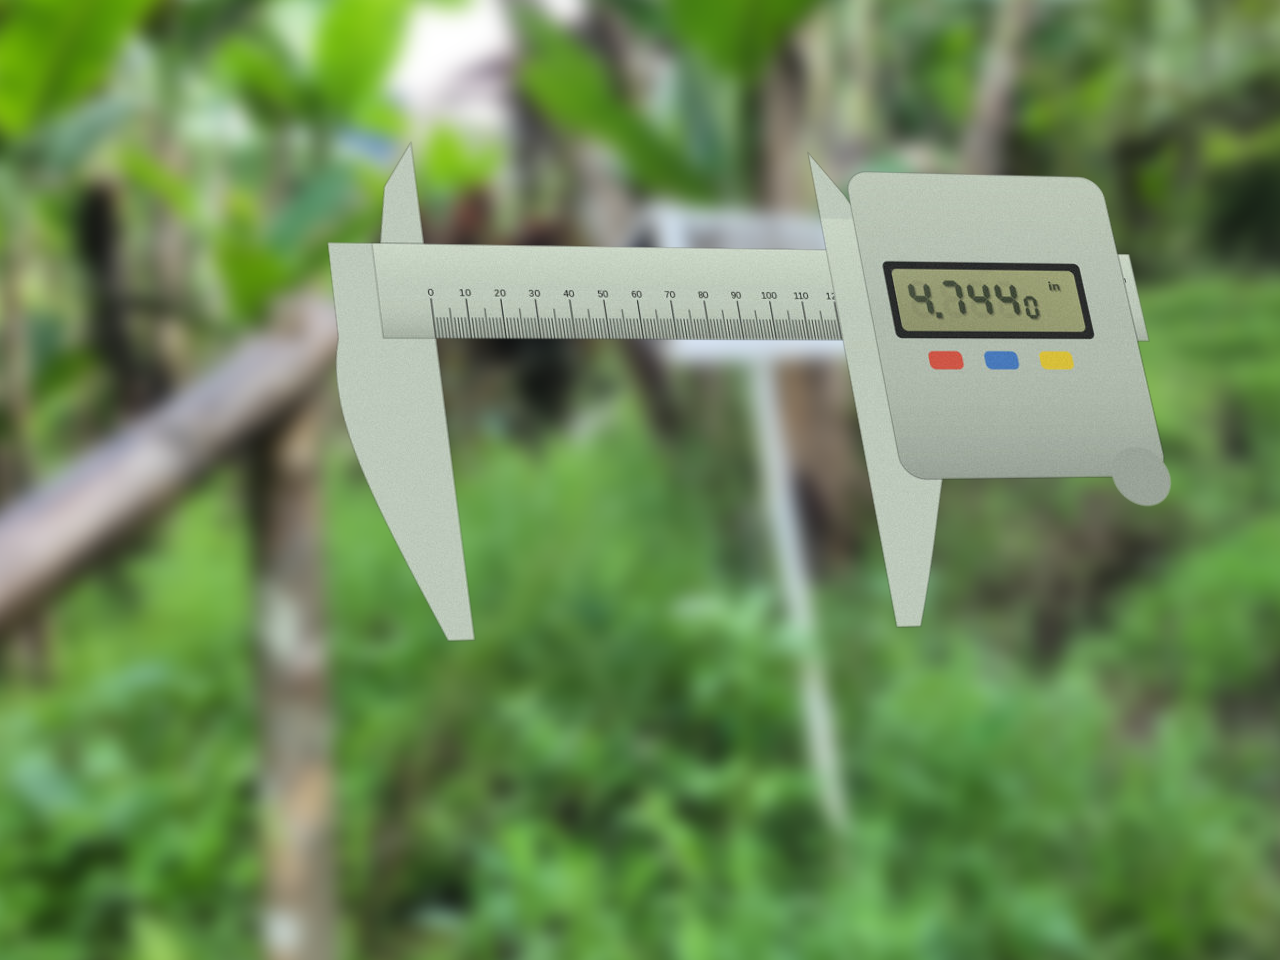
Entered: value=4.7440 unit=in
